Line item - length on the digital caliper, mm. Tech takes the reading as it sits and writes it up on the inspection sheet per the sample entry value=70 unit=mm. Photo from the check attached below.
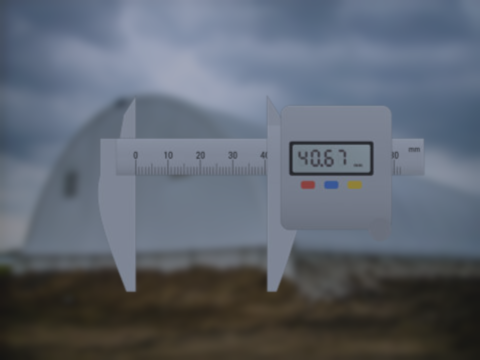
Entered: value=40.67 unit=mm
